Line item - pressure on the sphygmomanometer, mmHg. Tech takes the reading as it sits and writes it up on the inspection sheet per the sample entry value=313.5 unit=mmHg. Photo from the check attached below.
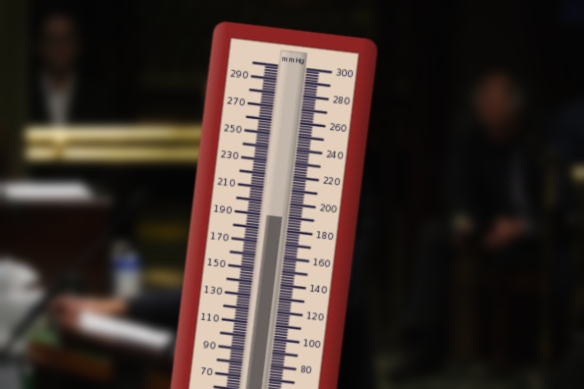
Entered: value=190 unit=mmHg
